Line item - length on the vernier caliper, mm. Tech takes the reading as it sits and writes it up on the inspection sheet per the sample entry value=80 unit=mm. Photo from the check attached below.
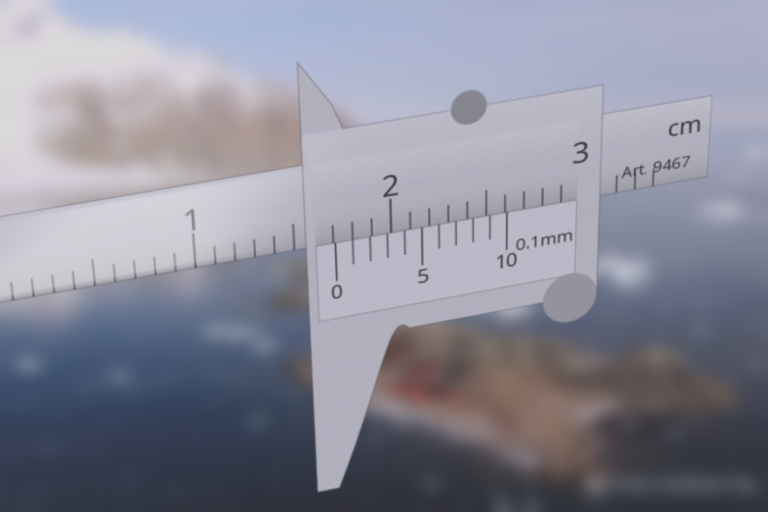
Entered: value=17.1 unit=mm
